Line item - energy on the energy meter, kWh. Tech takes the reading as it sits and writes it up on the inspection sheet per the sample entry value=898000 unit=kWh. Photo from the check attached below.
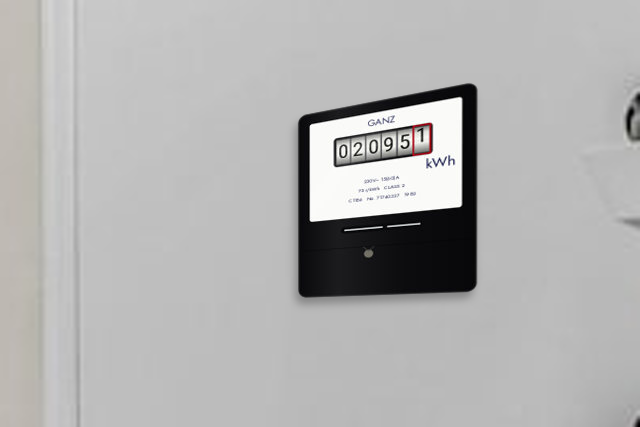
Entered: value=2095.1 unit=kWh
